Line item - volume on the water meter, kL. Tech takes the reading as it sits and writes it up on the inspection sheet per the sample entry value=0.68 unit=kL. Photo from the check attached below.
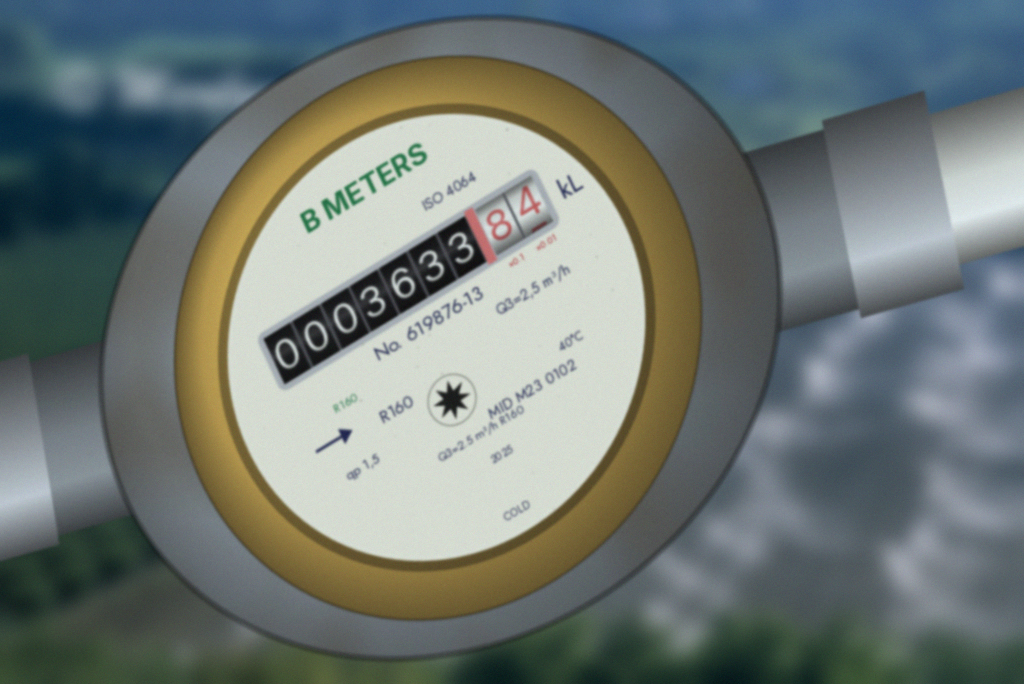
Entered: value=3633.84 unit=kL
